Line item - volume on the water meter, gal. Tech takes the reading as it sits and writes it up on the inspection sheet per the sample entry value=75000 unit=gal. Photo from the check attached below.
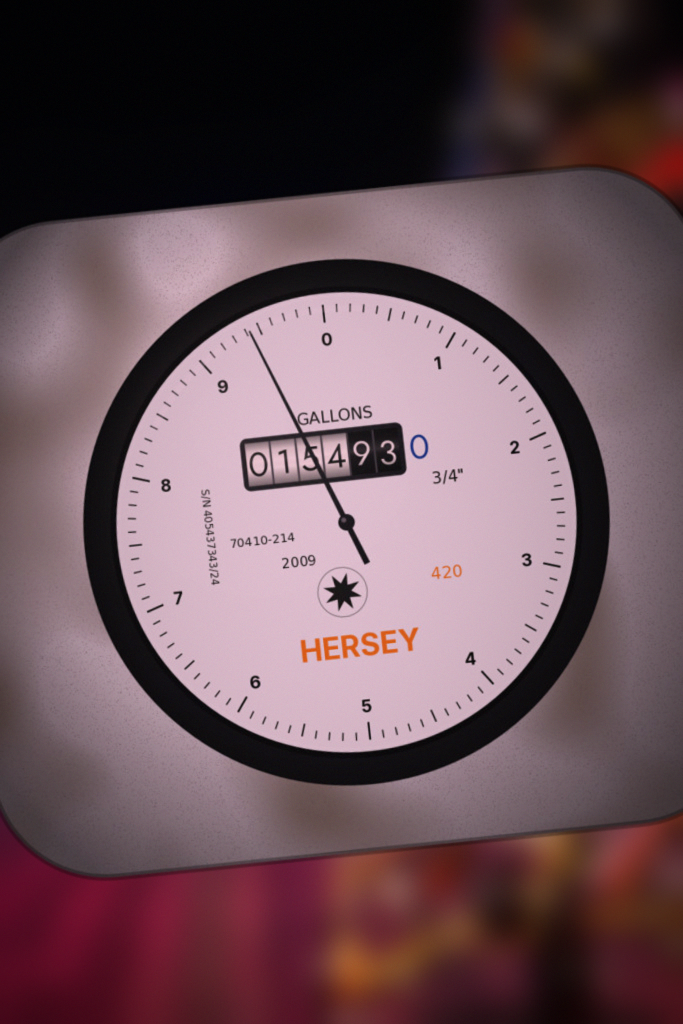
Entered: value=154929.4 unit=gal
